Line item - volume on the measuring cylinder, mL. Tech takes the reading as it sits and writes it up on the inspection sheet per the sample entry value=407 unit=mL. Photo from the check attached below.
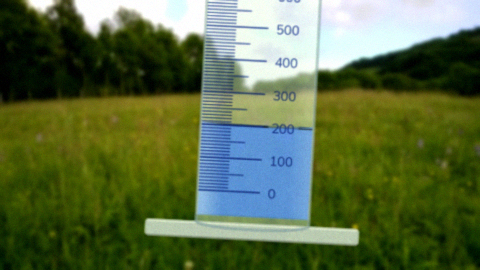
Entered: value=200 unit=mL
